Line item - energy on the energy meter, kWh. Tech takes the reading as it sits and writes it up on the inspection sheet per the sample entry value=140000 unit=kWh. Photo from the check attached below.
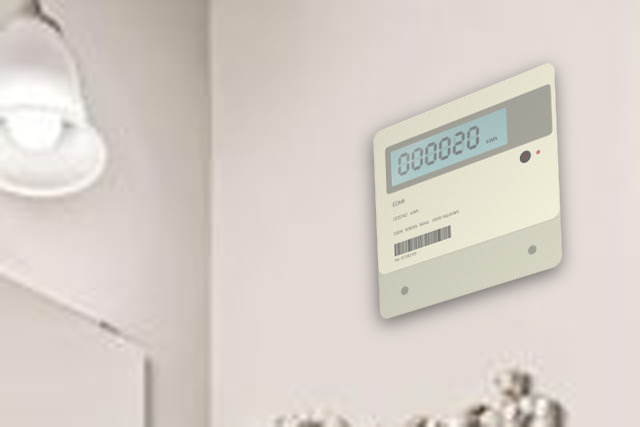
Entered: value=20 unit=kWh
